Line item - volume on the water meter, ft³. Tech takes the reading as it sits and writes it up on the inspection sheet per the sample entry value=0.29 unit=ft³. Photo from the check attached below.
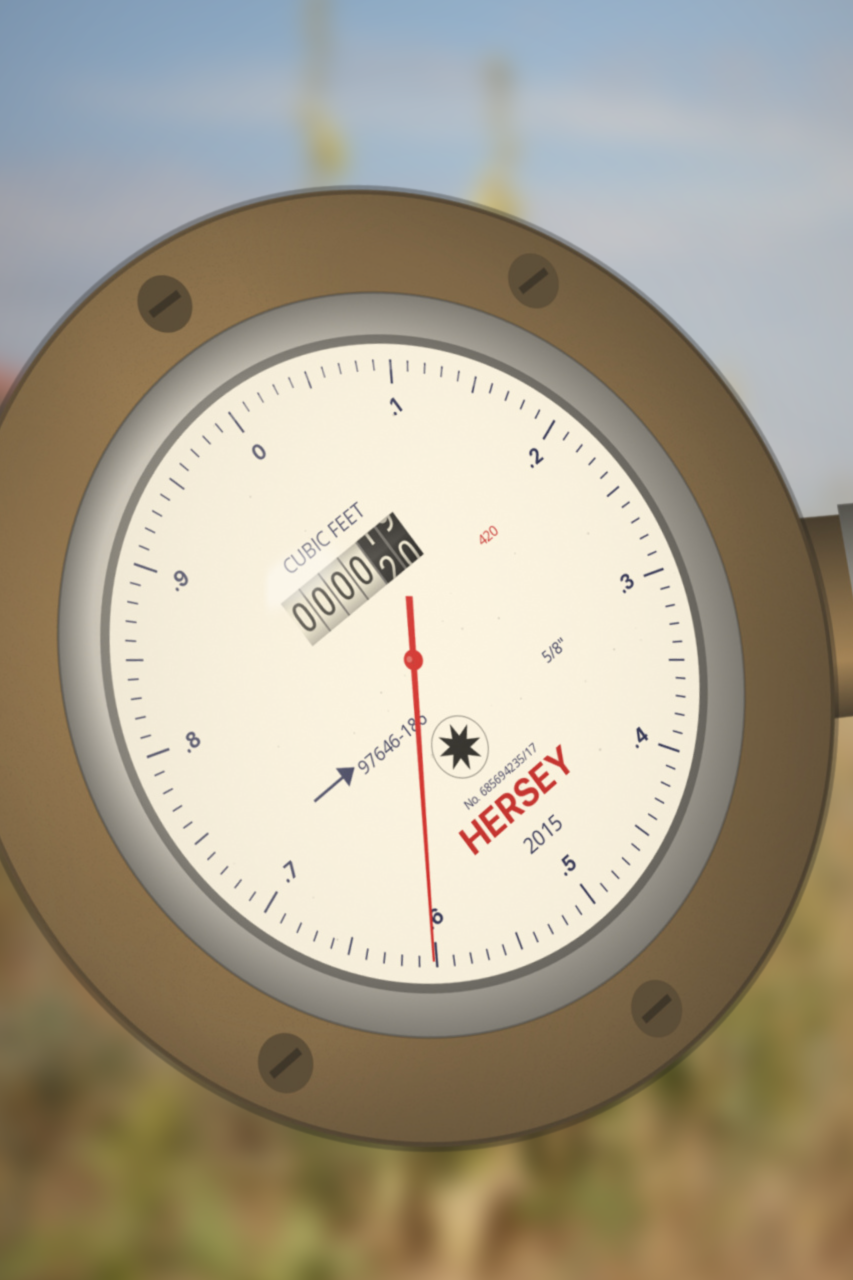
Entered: value=19.60 unit=ft³
